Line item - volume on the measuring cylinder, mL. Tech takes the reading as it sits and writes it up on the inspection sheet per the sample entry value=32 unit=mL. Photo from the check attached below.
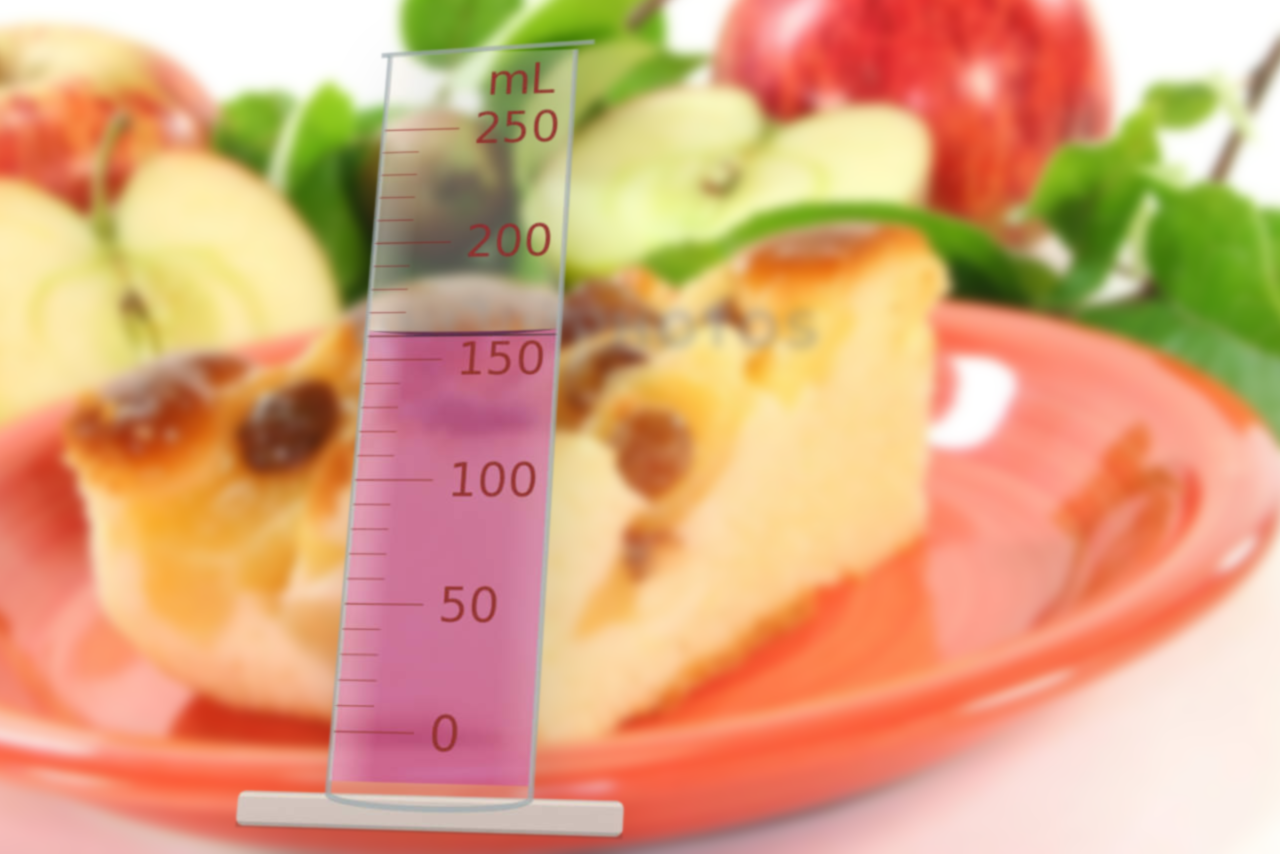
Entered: value=160 unit=mL
